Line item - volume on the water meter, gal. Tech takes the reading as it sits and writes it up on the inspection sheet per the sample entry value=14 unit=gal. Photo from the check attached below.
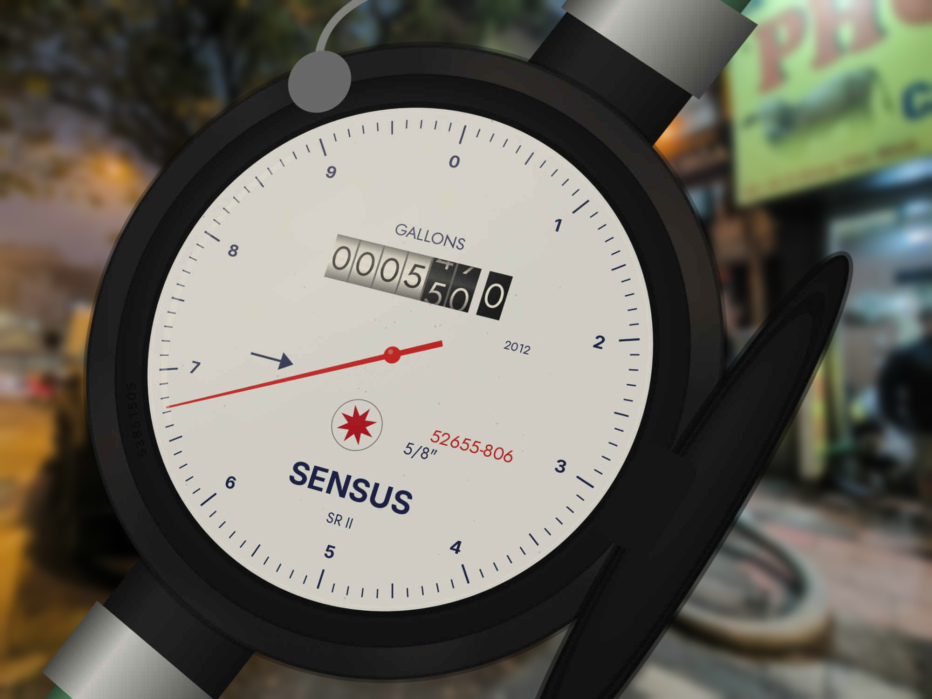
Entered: value=5496.7 unit=gal
